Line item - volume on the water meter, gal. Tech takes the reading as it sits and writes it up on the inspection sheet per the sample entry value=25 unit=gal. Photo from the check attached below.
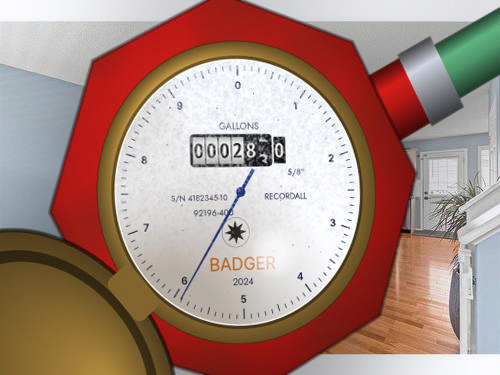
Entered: value=2825.9 unit=gal
